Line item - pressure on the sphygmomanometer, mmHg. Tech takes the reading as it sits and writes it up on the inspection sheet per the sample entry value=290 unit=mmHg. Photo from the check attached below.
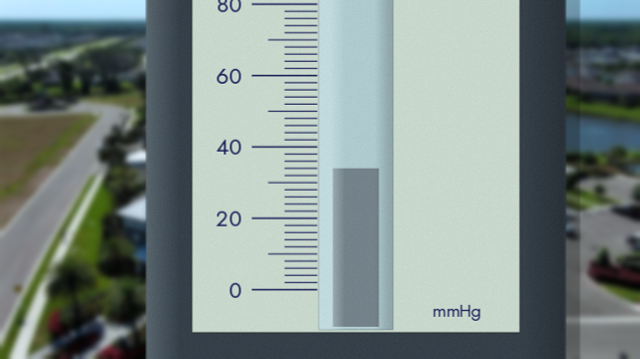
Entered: value=34 unit=mmHg
